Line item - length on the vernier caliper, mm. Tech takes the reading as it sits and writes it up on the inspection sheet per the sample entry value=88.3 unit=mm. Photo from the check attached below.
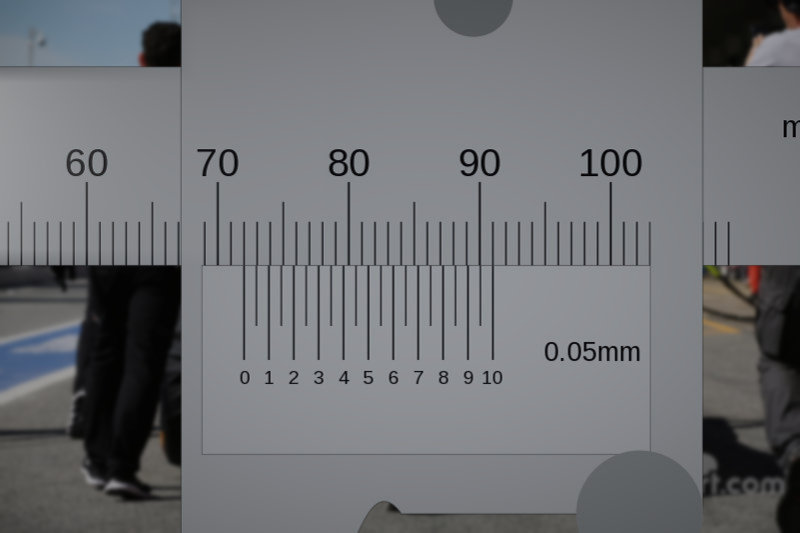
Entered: value=72.0 unit=mm
